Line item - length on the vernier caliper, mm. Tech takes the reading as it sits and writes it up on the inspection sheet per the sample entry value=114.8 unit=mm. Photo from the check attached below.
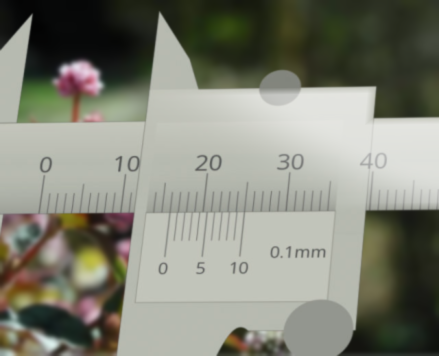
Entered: value=16.0 unit=mm
